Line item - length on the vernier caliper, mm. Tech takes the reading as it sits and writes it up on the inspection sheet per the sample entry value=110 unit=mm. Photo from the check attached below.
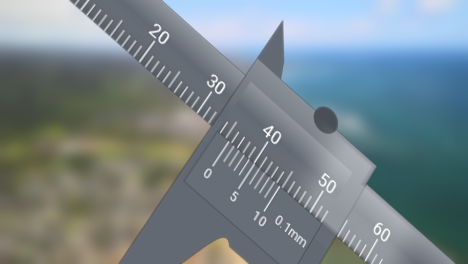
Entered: value=35.6 unit=mm
